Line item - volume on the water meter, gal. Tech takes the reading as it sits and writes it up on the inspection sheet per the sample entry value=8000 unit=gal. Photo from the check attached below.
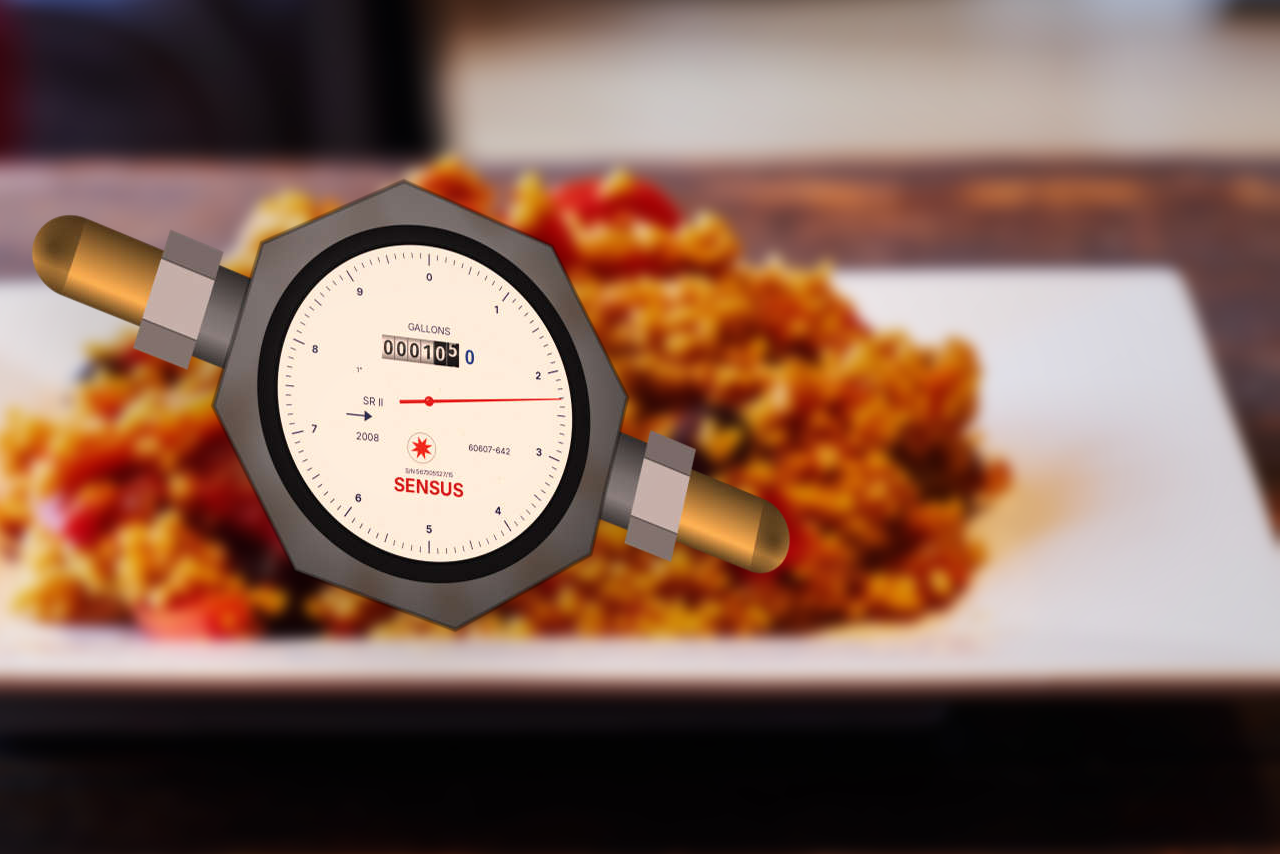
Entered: value=1052.3 unit=gal
